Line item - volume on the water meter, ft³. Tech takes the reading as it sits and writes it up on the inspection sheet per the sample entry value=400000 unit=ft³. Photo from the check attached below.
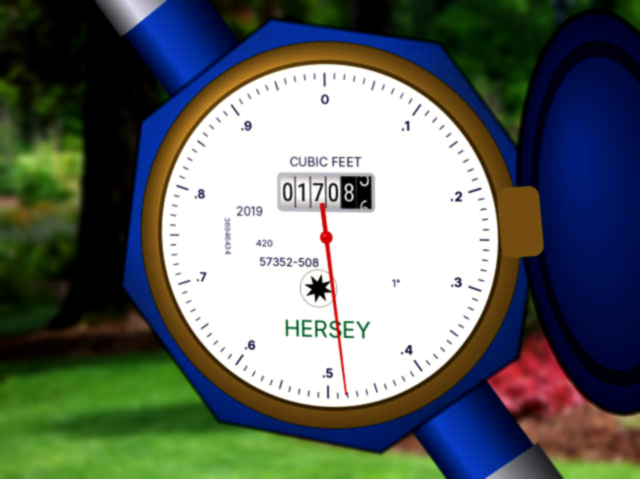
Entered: value=17085.48 unit=ft³
